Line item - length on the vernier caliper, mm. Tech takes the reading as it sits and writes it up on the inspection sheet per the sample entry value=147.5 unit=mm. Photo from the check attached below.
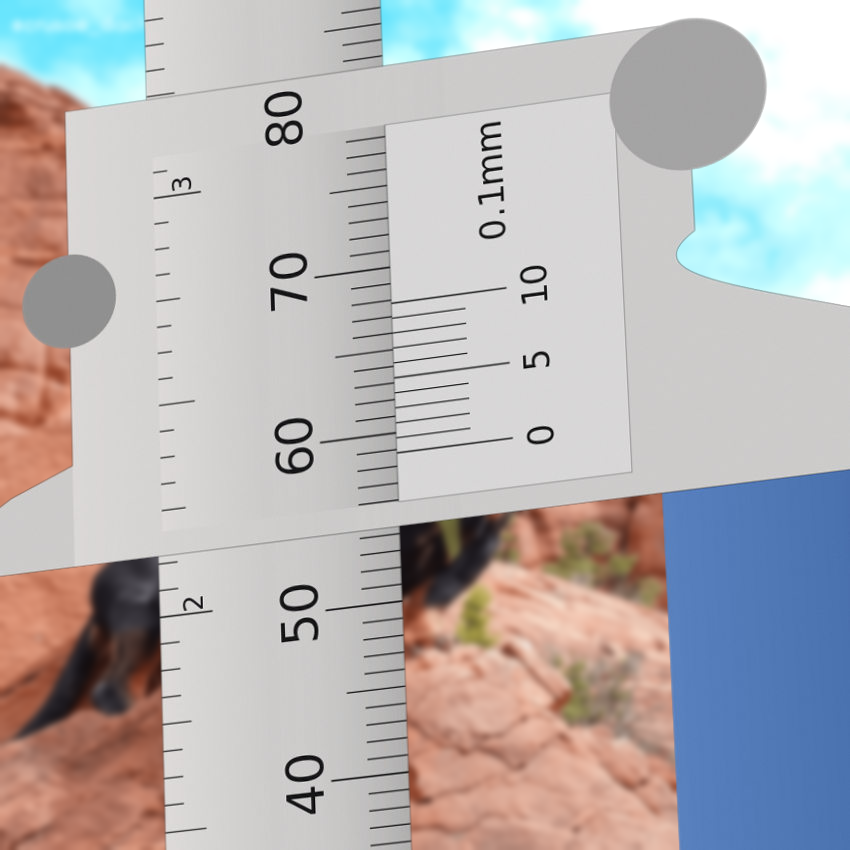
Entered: value=58.8 unit=mm
